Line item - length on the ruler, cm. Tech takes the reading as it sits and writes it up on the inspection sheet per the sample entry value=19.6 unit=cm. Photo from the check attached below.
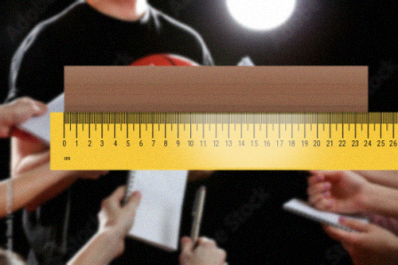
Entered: value=24 unit=cm
